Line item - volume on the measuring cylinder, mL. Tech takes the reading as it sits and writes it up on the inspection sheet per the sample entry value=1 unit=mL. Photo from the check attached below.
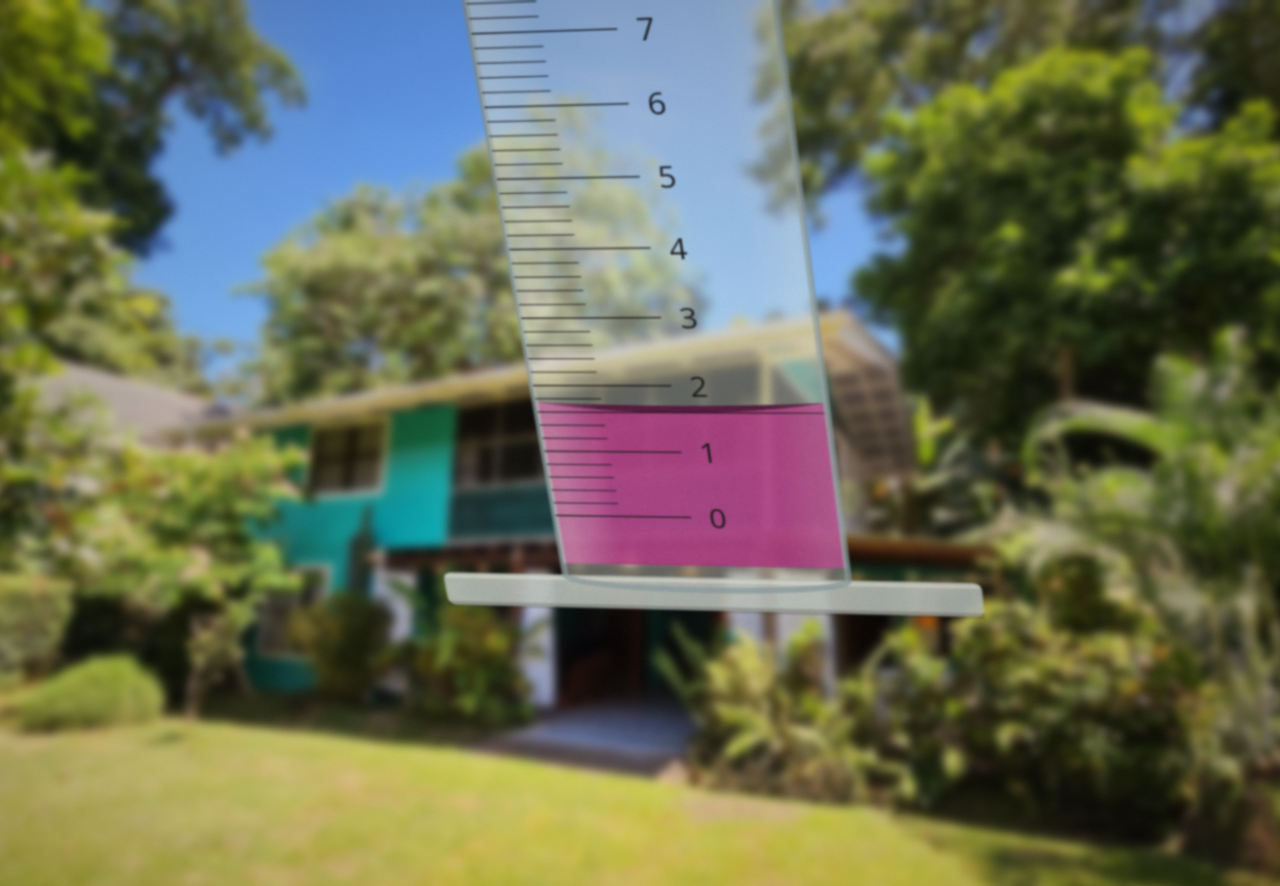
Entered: value=1.6 unit=mL
